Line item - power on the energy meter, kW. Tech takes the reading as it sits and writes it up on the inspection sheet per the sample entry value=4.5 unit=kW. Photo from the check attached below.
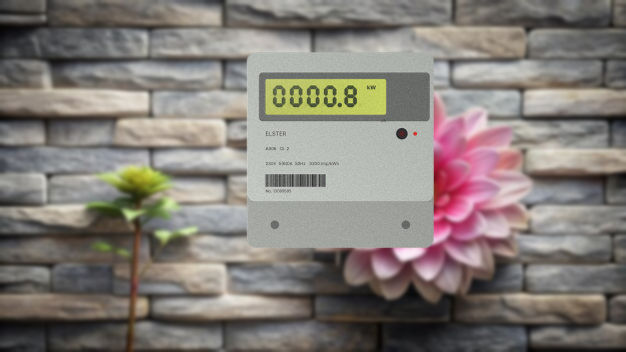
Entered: value=0.8 unit=kW
